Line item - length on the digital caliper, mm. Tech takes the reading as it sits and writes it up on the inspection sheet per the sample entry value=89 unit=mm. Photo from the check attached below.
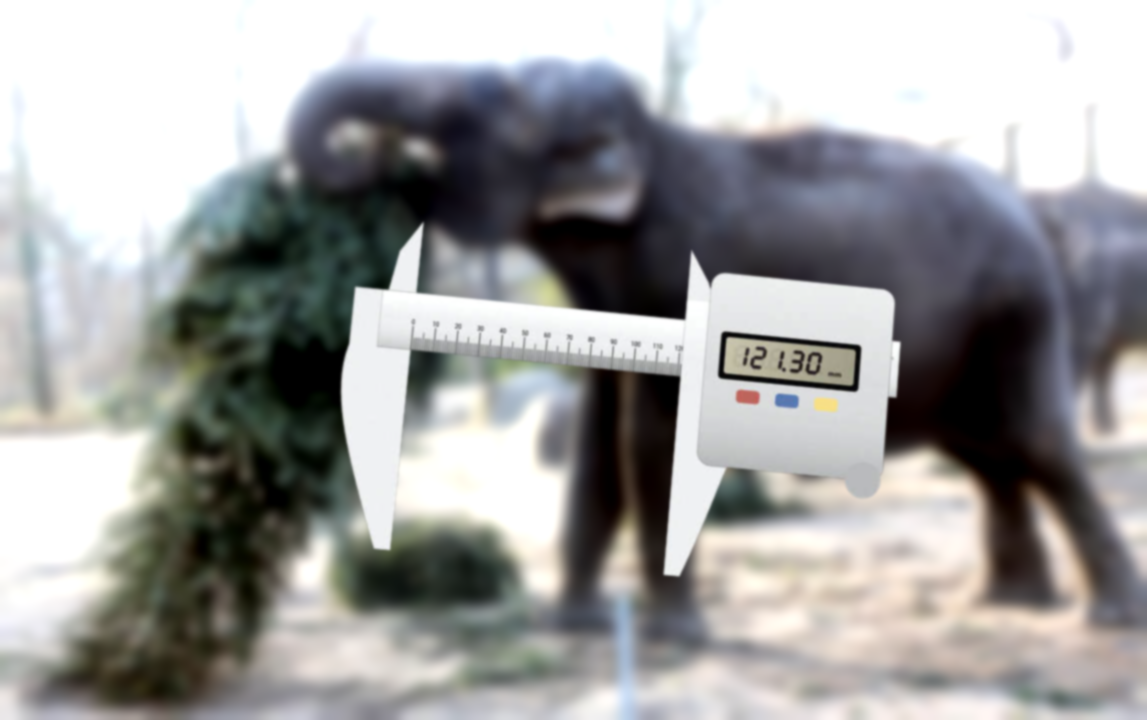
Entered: value=121.30 unit=mm
